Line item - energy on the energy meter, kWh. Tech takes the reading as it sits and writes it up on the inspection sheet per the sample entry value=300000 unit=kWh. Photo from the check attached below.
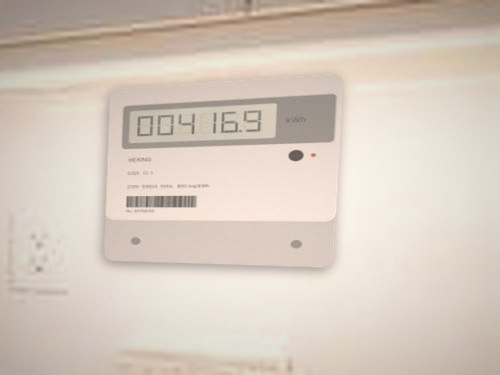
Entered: value=416.9 unit=kWh
